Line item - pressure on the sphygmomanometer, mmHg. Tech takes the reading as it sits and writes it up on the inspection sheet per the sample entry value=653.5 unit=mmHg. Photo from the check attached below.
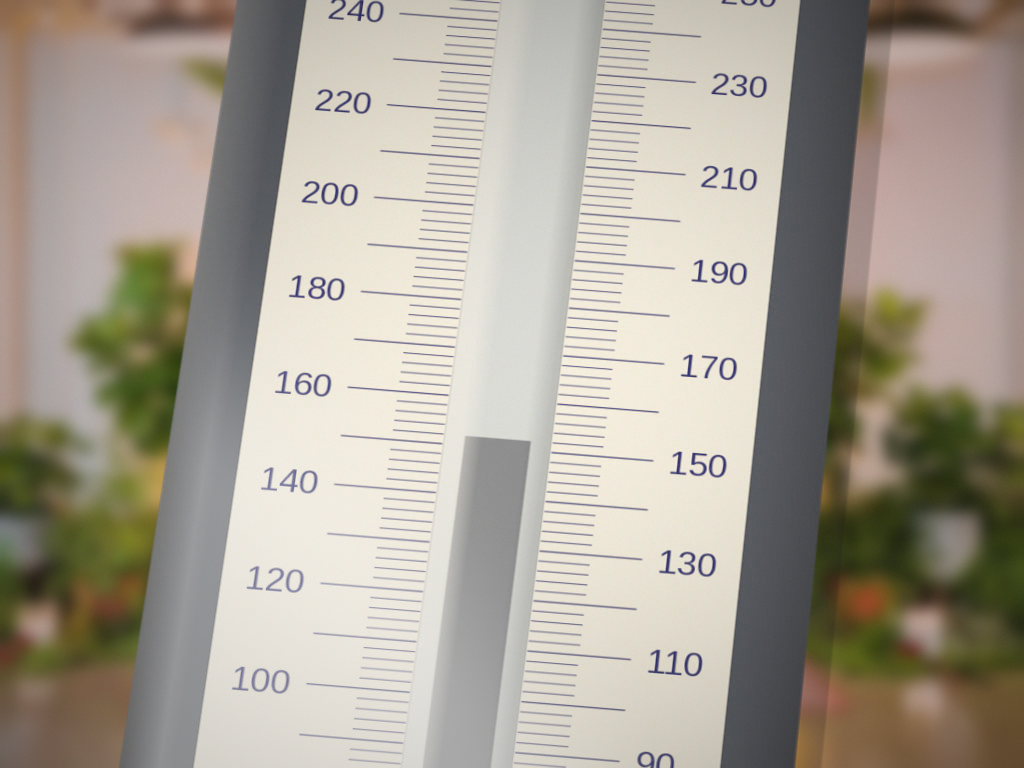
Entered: value=152 unit=mmHg
